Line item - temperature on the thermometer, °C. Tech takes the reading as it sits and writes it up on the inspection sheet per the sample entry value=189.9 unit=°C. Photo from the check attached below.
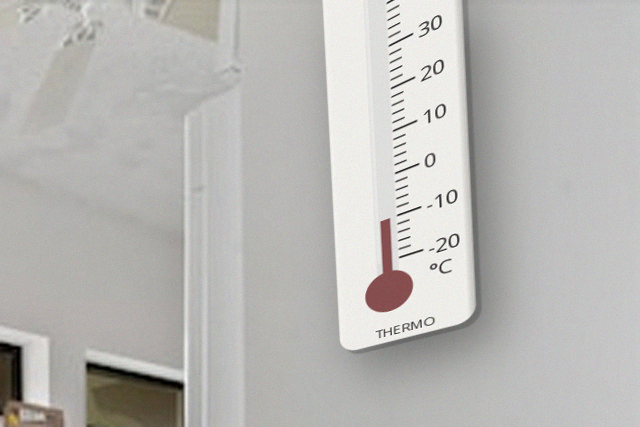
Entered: value=-10 unit=°C
